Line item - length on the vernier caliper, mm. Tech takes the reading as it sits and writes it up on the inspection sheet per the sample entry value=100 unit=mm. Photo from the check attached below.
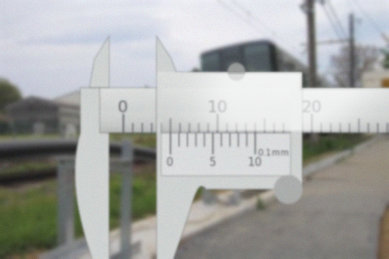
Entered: value=5.0 unit=mm
